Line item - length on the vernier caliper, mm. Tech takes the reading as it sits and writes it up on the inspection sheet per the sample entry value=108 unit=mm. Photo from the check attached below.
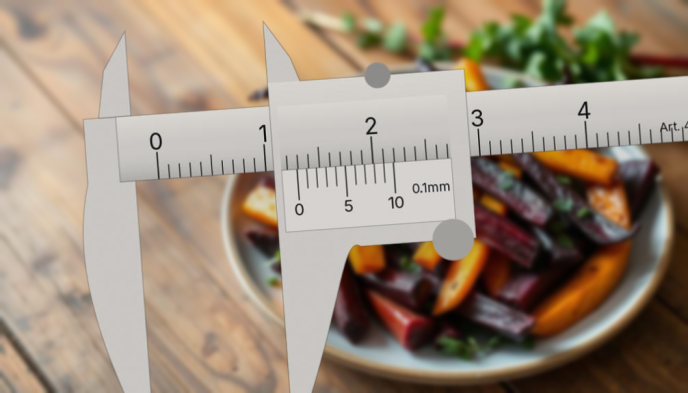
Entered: value=12.9 unit=mm
